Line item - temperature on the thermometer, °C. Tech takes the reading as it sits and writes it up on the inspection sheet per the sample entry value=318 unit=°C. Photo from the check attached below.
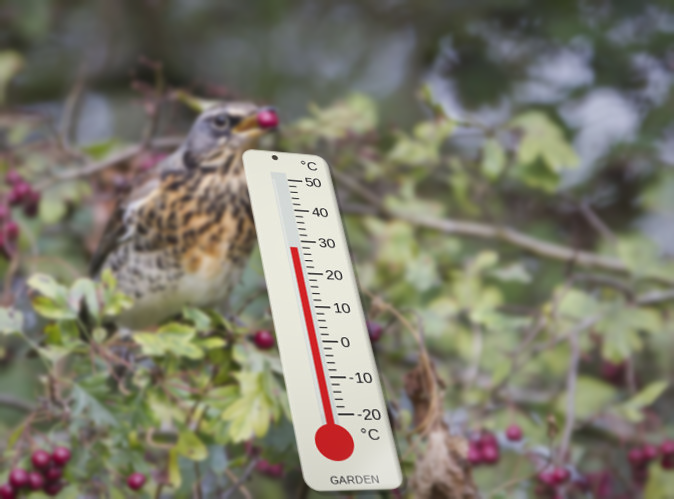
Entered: value=28 unit=°C
